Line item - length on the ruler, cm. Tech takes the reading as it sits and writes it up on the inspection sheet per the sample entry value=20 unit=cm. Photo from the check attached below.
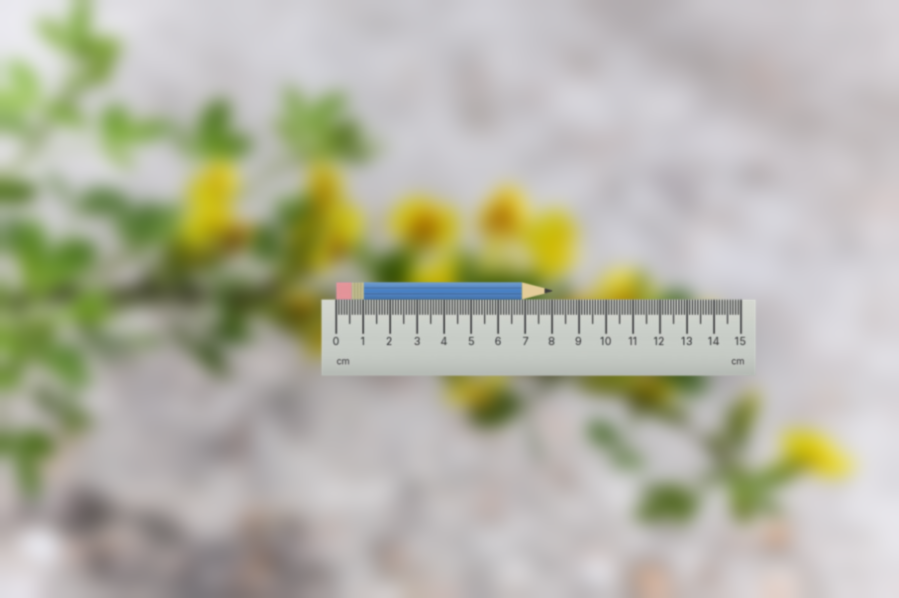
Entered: value=8 unit=cm
